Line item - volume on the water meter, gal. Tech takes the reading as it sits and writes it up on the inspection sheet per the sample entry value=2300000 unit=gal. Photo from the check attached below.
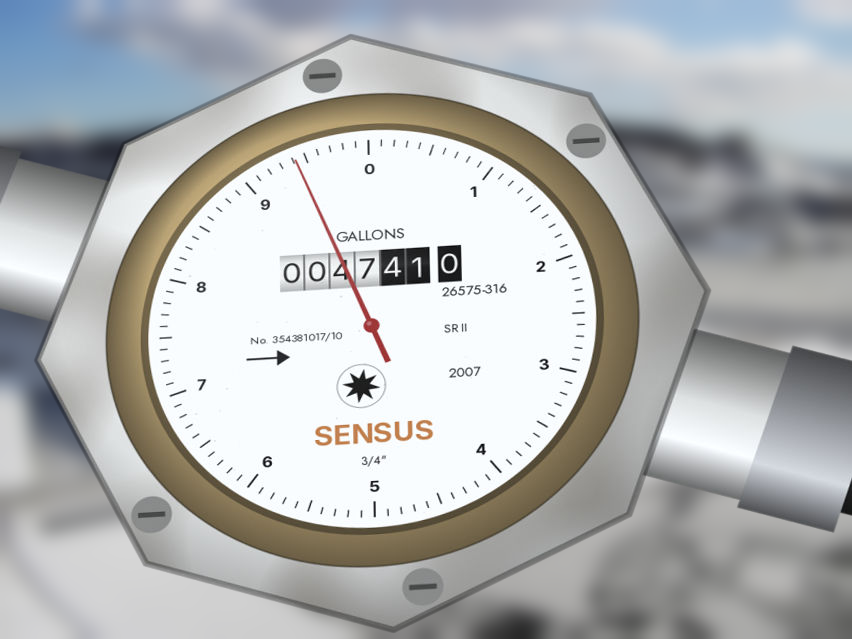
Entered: value=47409.4 unit=gal
